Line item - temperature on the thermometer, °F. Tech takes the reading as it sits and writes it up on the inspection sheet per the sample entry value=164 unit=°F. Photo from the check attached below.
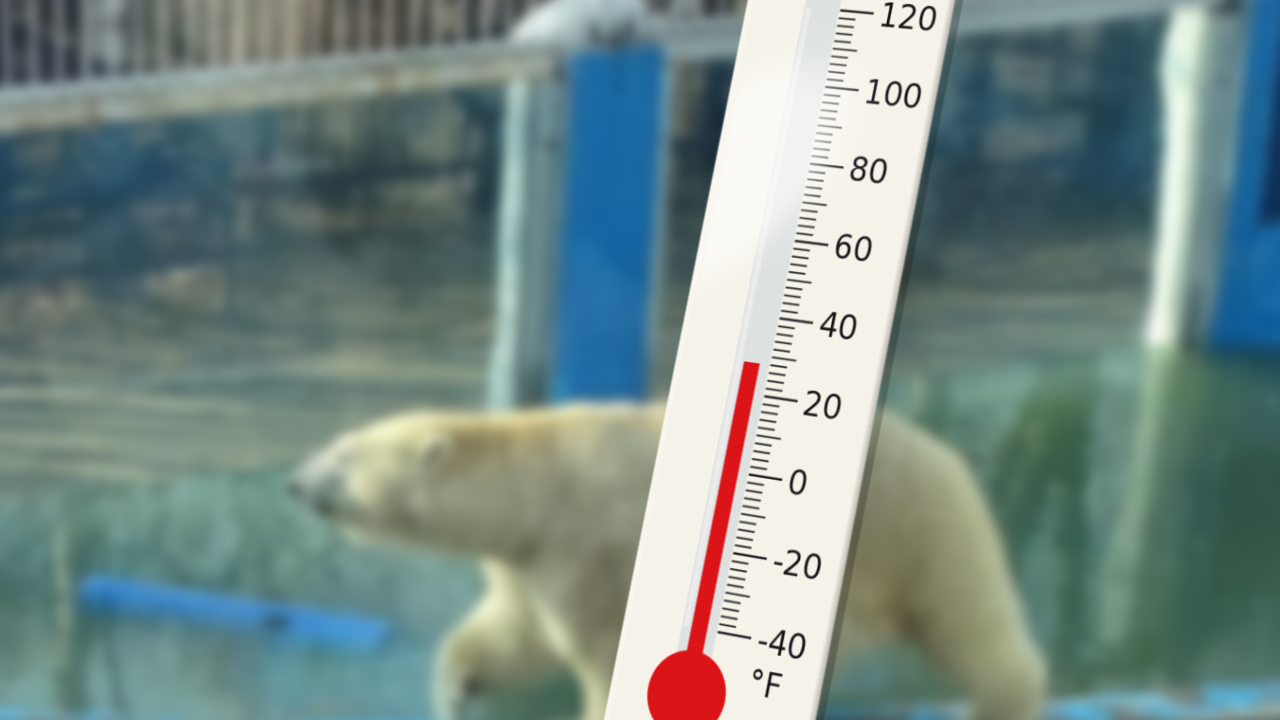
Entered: value=28 unit=°F
